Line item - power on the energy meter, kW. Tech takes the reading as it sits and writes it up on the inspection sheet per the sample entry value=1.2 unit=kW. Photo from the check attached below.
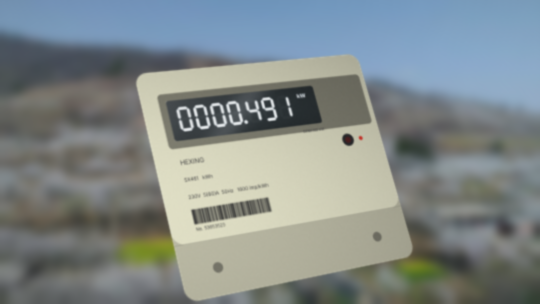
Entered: value=0.491 unit=kW
